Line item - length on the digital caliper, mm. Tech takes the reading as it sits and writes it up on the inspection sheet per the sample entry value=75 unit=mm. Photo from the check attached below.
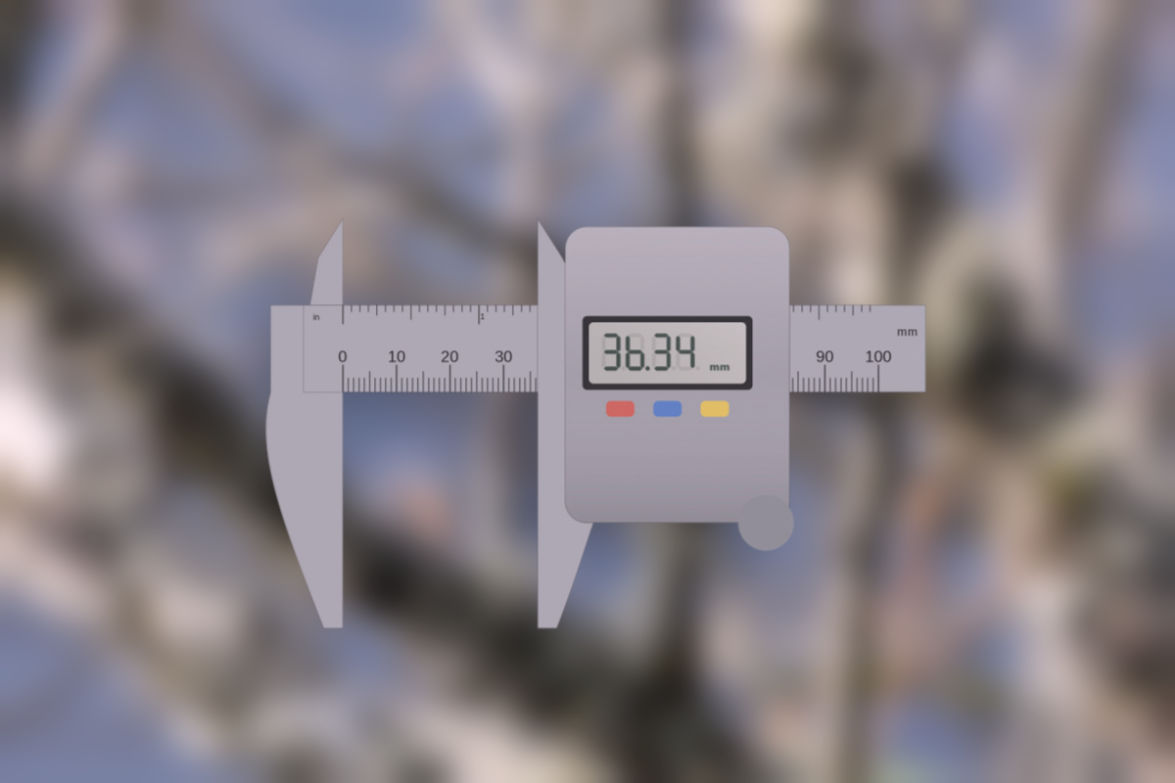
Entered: value=36.34 unit=mm
